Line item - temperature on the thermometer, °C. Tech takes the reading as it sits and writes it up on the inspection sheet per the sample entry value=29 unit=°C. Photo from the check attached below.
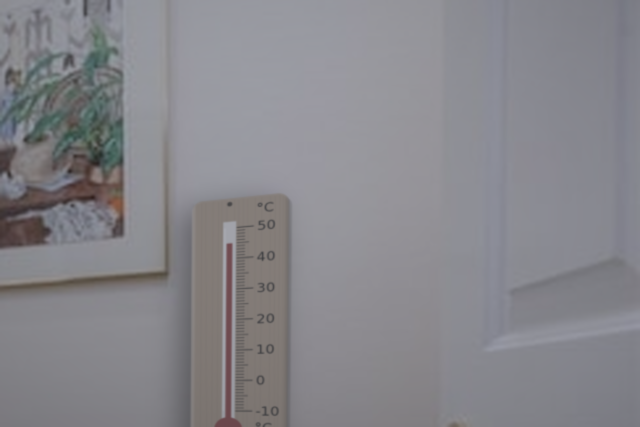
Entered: value=45 unit=°C
